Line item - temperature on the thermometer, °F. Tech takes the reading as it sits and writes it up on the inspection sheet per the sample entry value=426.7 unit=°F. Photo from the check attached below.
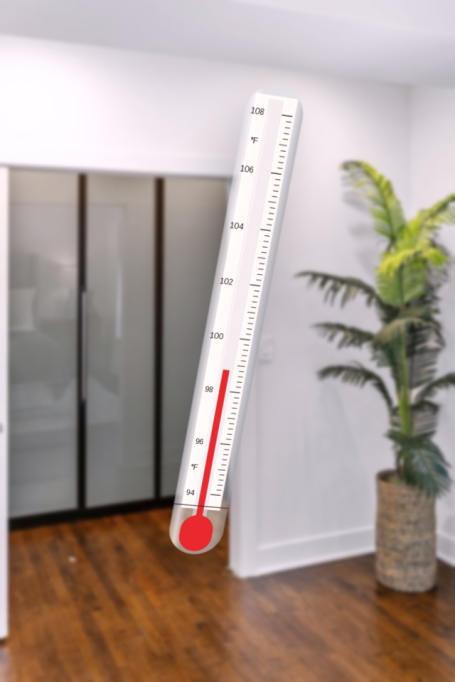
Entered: value=98.8 unit=°F
